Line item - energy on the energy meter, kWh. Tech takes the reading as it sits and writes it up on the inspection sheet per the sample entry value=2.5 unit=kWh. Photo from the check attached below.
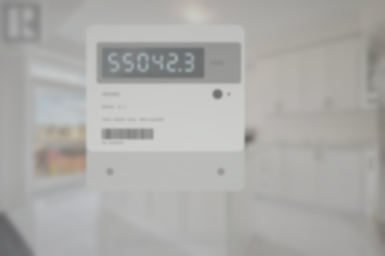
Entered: value=55042.3 unit=kWh
